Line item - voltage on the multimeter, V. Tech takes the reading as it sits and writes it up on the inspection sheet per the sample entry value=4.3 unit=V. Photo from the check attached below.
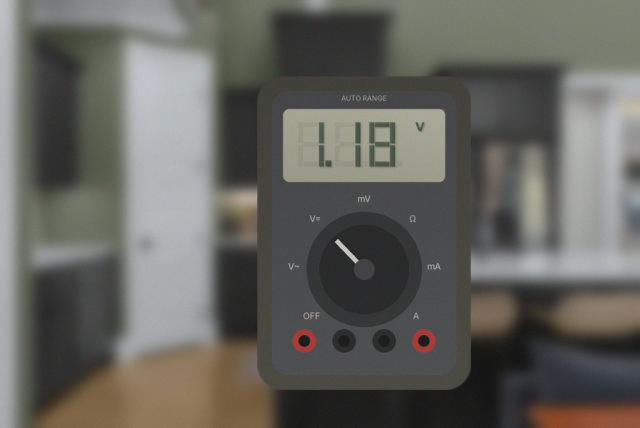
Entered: value=1.18 unit=V
